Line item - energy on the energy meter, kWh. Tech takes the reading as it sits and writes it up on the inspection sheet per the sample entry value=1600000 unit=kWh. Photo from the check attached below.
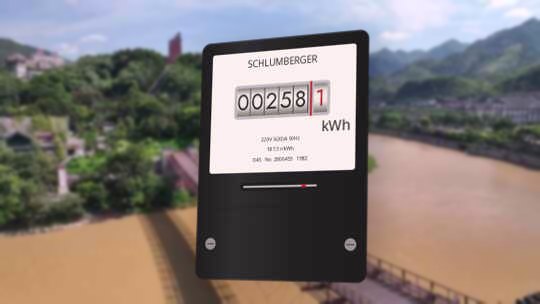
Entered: value=258.1 unit=kWh
